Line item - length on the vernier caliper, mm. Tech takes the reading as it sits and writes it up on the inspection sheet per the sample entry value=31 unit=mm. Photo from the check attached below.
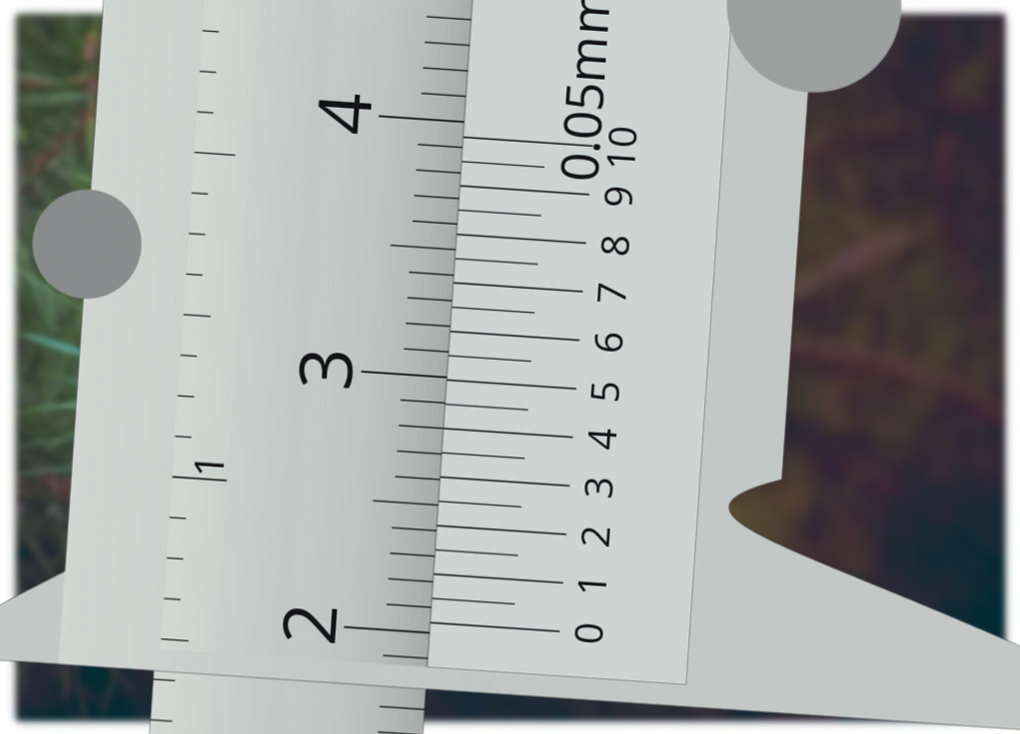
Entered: value=20.40 unit=mm
